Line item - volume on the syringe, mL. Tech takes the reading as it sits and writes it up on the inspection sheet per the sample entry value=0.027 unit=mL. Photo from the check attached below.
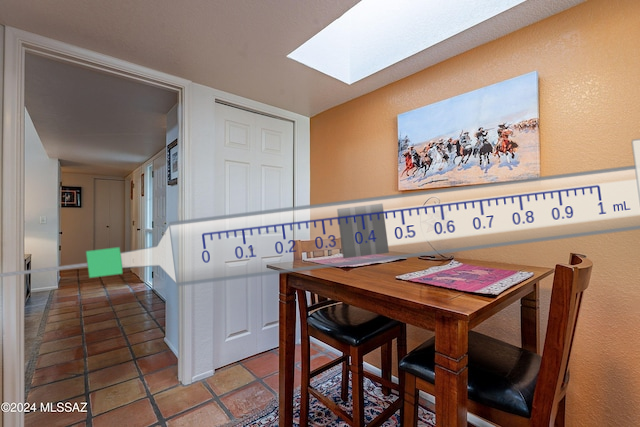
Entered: value=0.34 unit=mL
